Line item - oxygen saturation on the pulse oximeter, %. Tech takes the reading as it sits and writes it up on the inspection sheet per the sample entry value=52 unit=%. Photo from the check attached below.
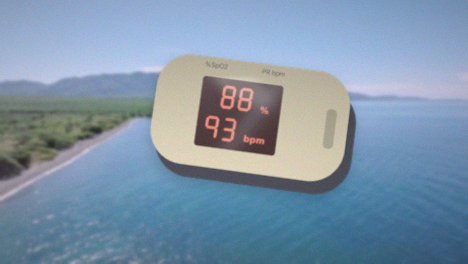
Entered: value=88 unit=%
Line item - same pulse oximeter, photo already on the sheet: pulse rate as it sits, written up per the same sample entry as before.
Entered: value=93 unit=bpm
